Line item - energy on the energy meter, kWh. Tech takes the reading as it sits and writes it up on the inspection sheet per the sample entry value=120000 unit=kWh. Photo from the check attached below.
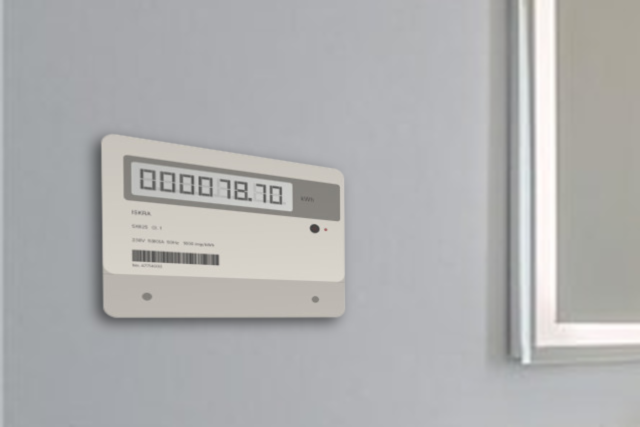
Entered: value=78.70 unit=kWh
